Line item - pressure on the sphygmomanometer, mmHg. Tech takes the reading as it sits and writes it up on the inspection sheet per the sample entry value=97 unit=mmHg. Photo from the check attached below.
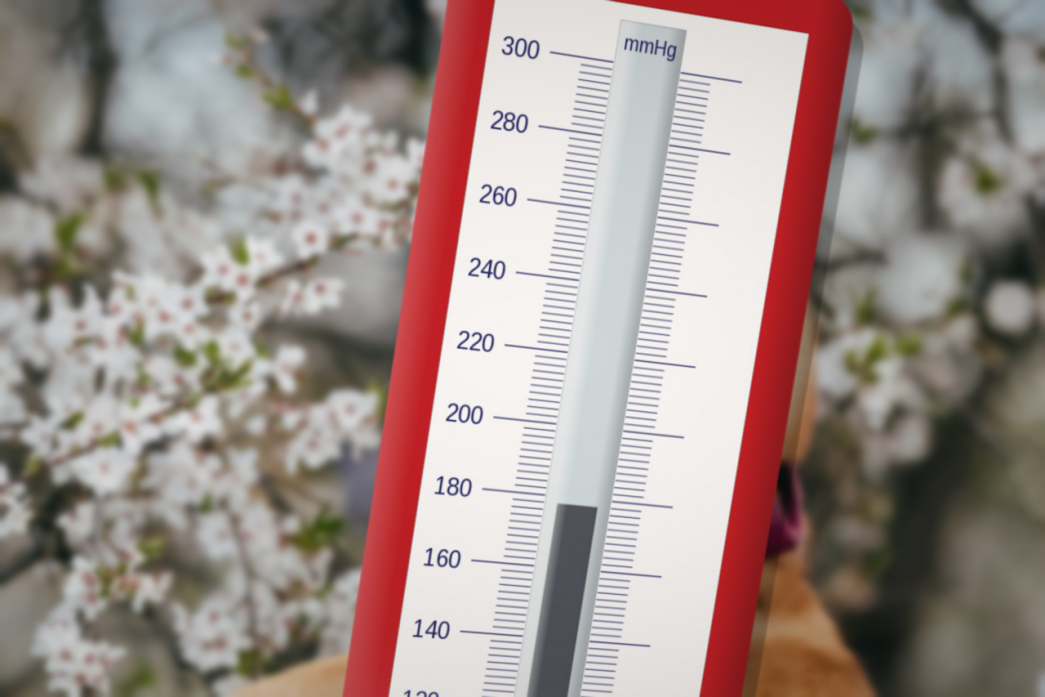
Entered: value=178 unit=mmHg
